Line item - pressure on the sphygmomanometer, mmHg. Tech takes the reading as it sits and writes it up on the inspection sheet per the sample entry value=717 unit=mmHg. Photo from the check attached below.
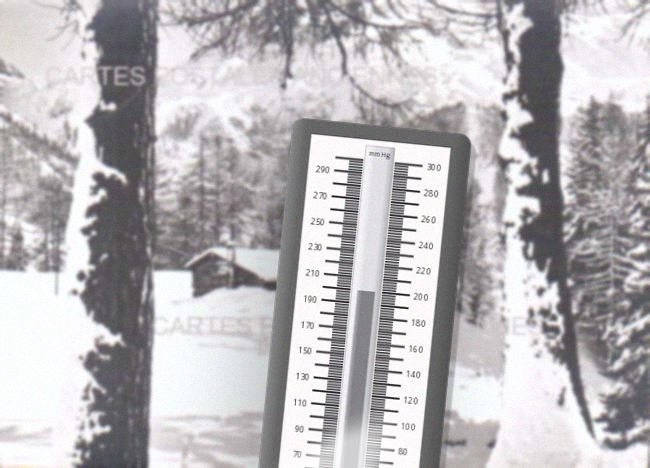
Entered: value=200 unit=mmHg
